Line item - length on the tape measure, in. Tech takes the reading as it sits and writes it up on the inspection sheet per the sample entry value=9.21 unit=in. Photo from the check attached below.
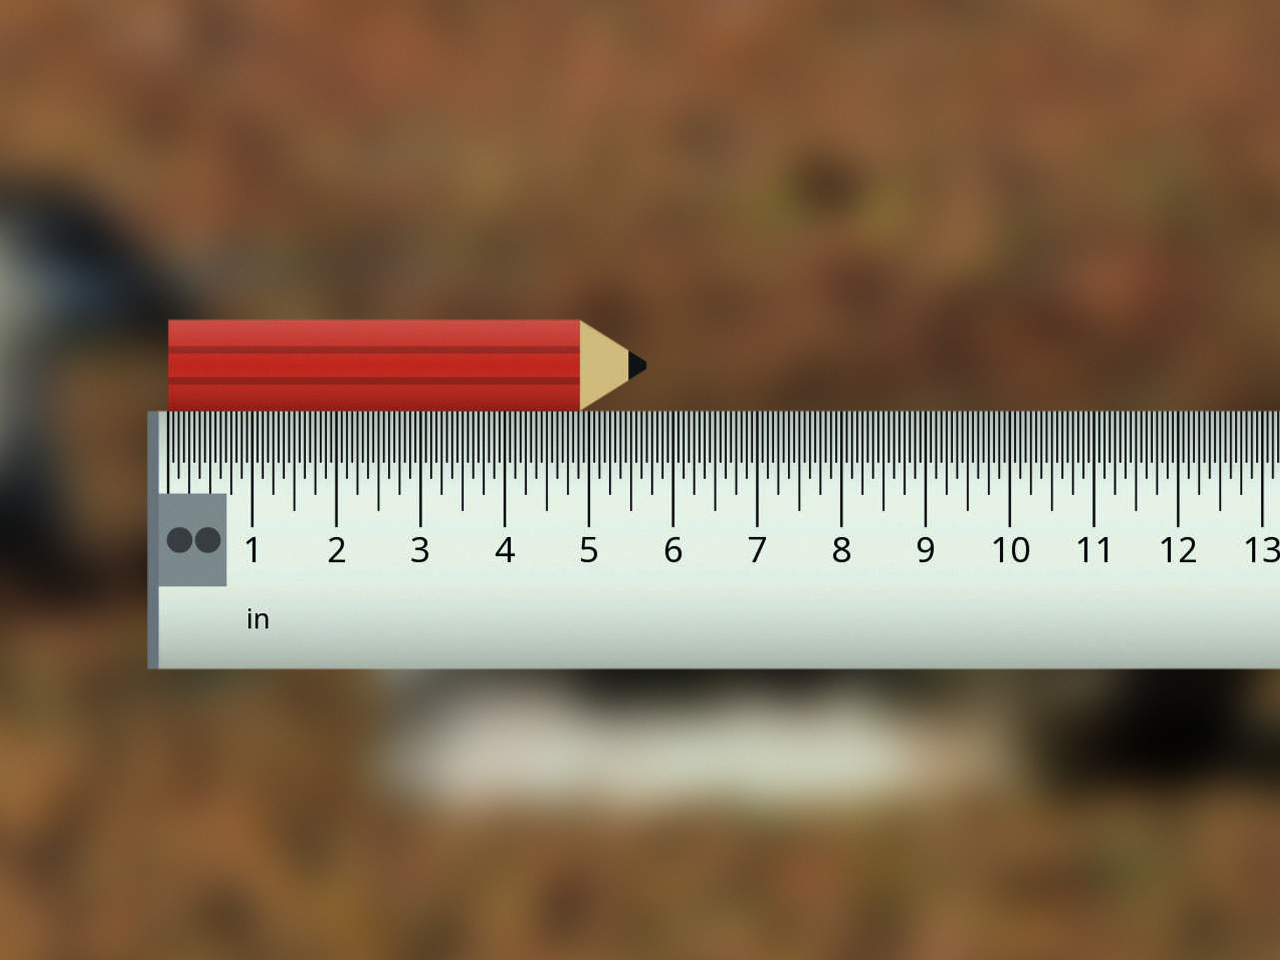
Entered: value=5.6875 unit=in
